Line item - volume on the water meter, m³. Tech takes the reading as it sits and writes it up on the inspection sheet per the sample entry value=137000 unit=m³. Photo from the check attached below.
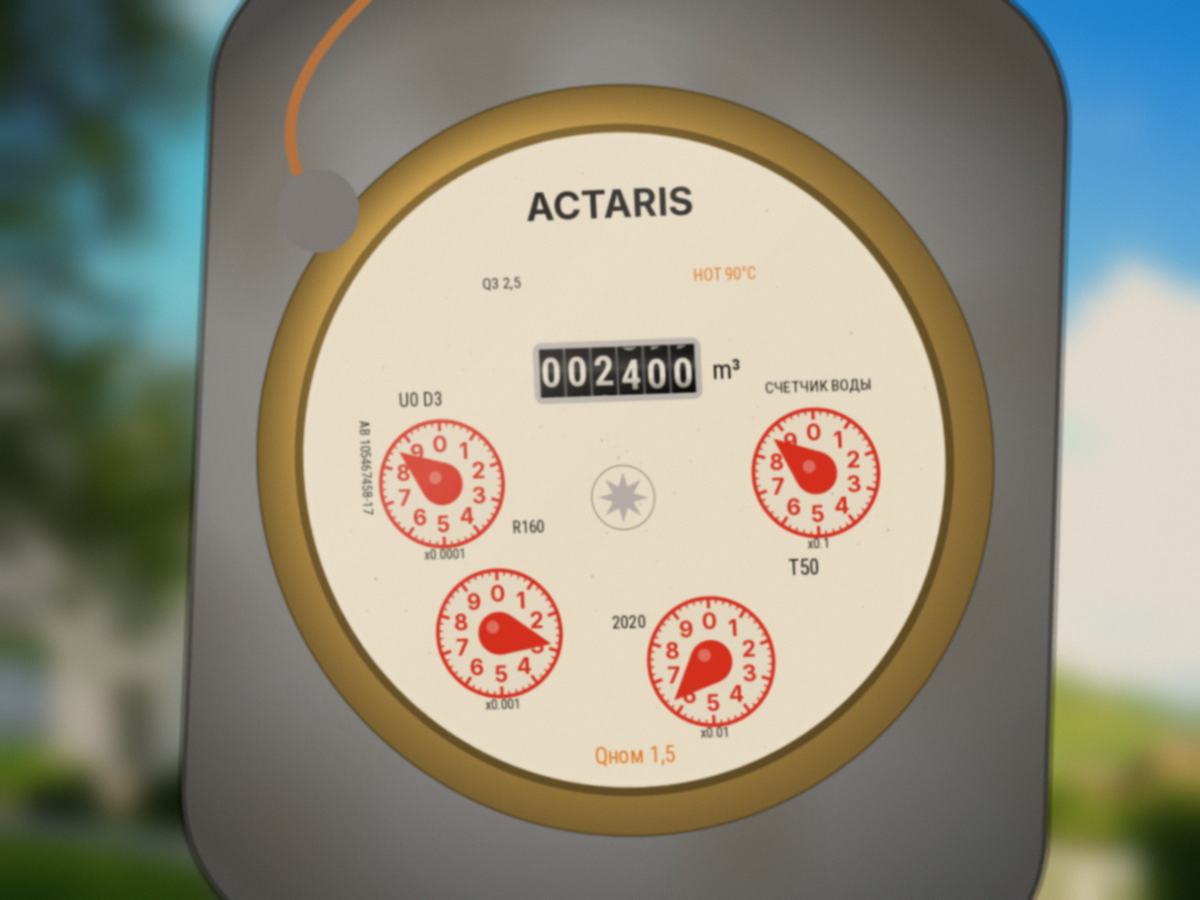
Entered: value=2399.8628 unit=m³
